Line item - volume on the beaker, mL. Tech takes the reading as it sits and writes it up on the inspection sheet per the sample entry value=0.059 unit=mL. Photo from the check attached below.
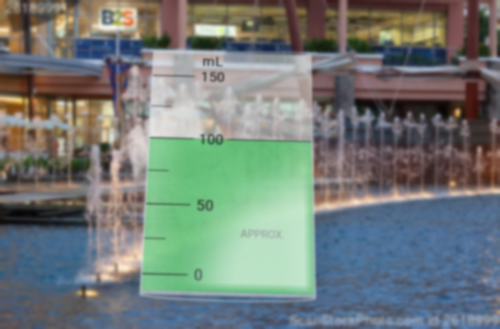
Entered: value=100 unit=mL
